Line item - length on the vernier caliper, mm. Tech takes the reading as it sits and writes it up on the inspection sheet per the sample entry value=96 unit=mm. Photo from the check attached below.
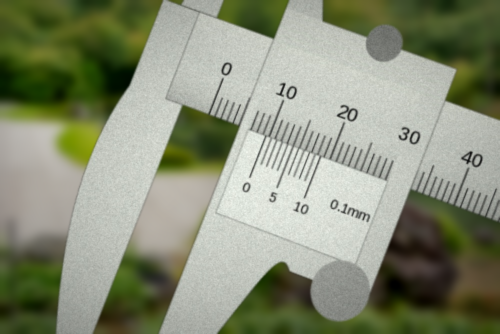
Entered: value=9.5 unit=mm
